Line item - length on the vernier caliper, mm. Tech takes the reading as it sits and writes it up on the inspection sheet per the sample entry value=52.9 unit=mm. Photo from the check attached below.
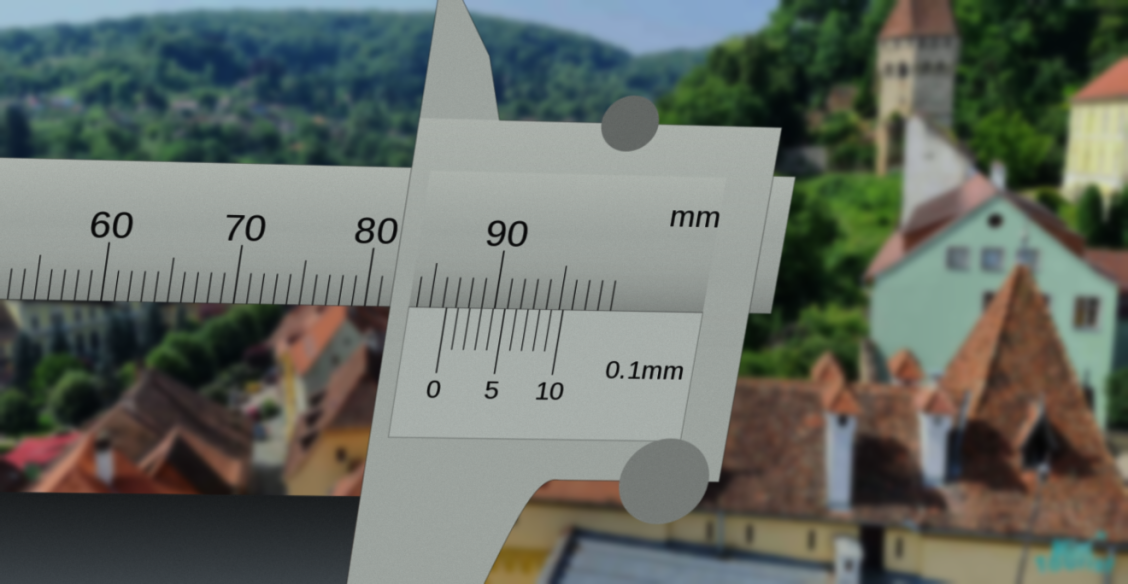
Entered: value=86.3 unit=mm
